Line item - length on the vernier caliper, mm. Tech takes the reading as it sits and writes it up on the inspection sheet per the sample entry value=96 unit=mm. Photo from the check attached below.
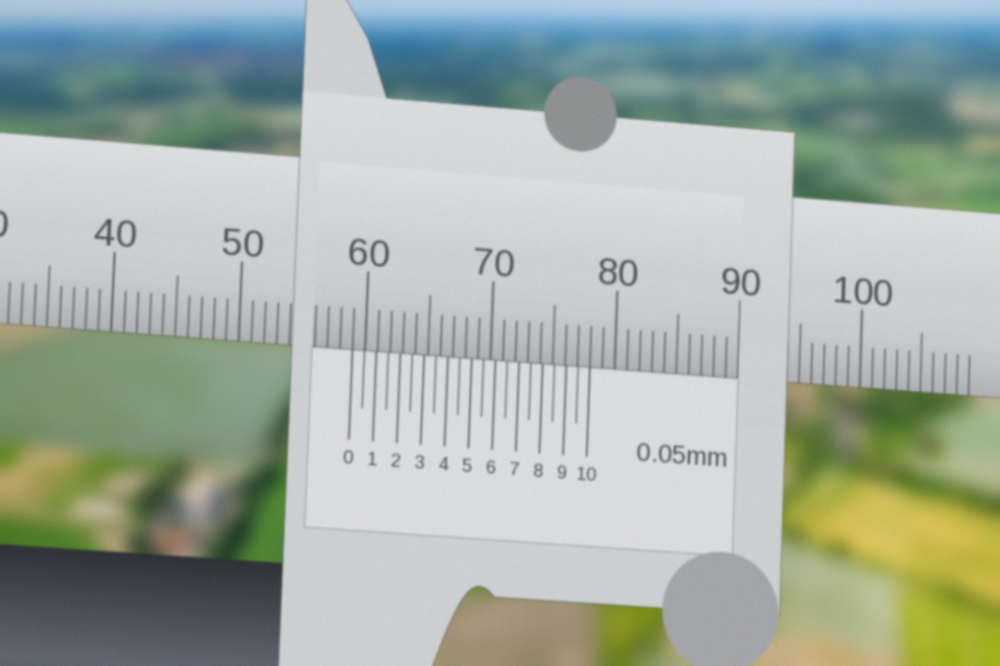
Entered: value=59.0 unit=mm
